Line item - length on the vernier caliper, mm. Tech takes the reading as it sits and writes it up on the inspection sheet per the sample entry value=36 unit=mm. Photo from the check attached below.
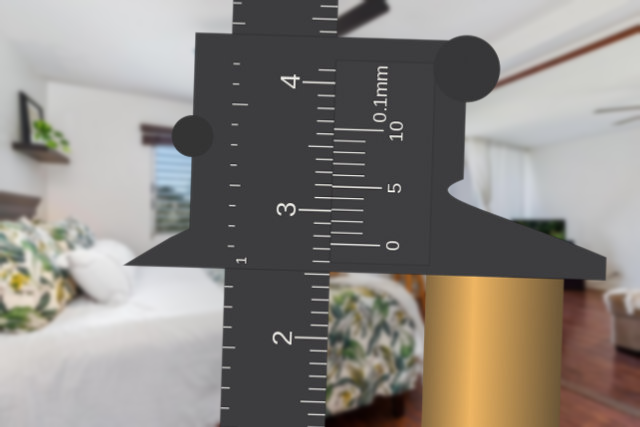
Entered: value=27.4 unit=mm
